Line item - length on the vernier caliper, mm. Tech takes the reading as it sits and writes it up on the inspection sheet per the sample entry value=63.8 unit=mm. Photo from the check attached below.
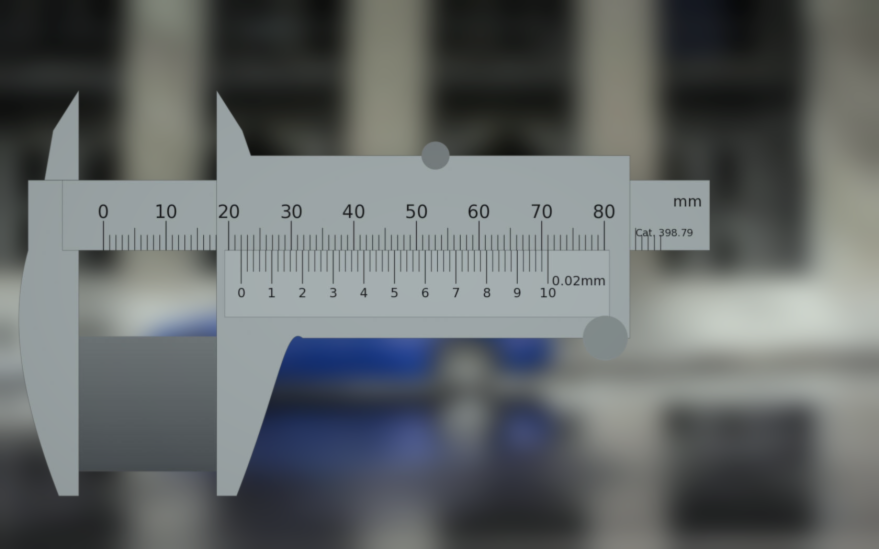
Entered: value=22.0 unit=mm
